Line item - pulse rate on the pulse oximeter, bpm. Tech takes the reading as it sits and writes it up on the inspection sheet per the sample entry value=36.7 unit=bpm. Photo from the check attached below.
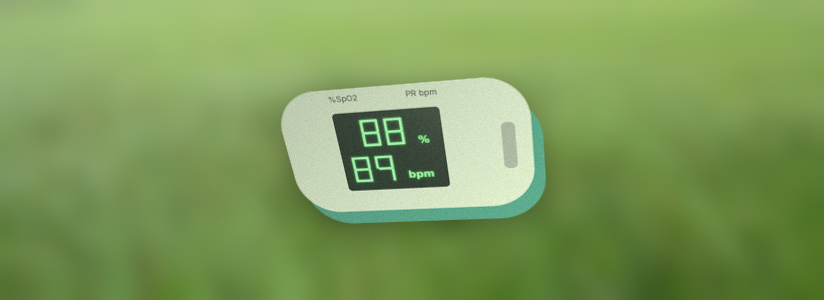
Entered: value=89 unit=bpm
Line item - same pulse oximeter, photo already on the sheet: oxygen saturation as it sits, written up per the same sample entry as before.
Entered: value=88 unit=%
